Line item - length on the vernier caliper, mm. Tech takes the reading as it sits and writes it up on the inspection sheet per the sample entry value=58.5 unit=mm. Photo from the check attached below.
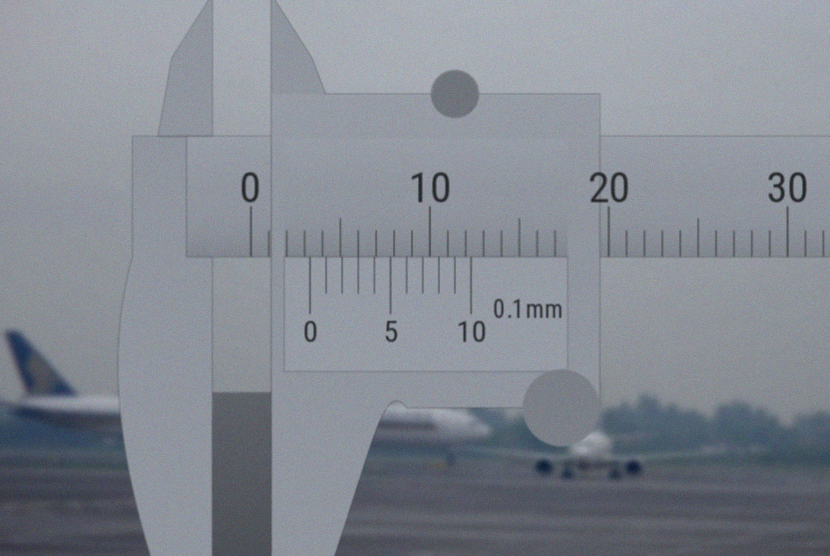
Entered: value=3.3 unit=mm
